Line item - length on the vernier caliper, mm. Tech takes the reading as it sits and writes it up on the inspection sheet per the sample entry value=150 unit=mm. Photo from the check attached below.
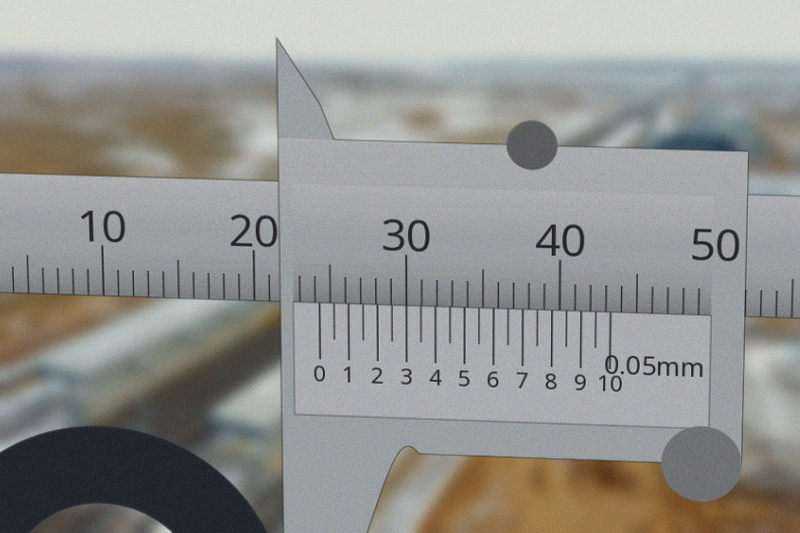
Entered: value=24.3 unit=mm
